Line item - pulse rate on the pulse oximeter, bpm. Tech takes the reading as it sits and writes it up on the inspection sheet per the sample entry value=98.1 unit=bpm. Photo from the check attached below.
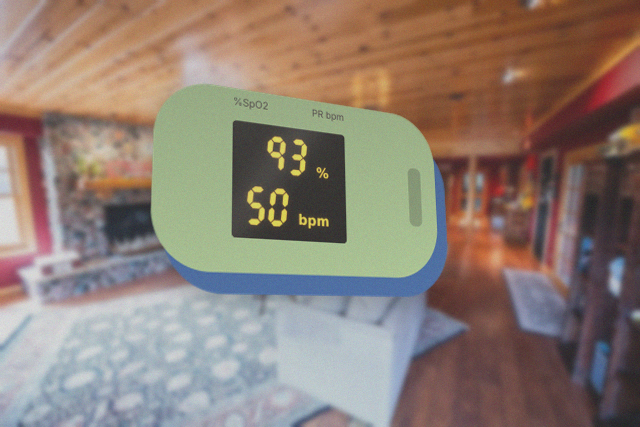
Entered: value=50 unit=bpm
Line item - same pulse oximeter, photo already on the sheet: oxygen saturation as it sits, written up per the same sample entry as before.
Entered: value=93 unit=%
